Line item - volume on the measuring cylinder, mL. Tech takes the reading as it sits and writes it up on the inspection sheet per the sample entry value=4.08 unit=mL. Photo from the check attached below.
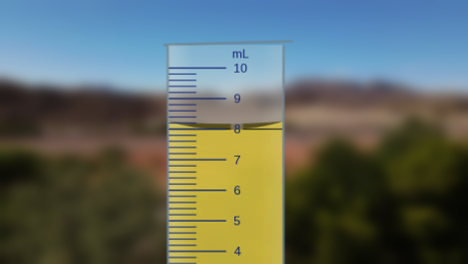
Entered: value=8 unit=mL
